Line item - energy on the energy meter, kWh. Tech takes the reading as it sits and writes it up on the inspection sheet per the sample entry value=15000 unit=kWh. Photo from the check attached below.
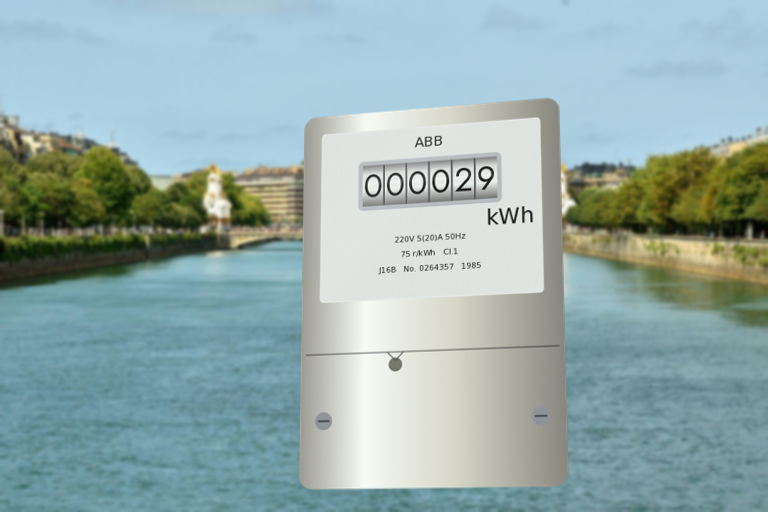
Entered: value=29 unit=kWh
